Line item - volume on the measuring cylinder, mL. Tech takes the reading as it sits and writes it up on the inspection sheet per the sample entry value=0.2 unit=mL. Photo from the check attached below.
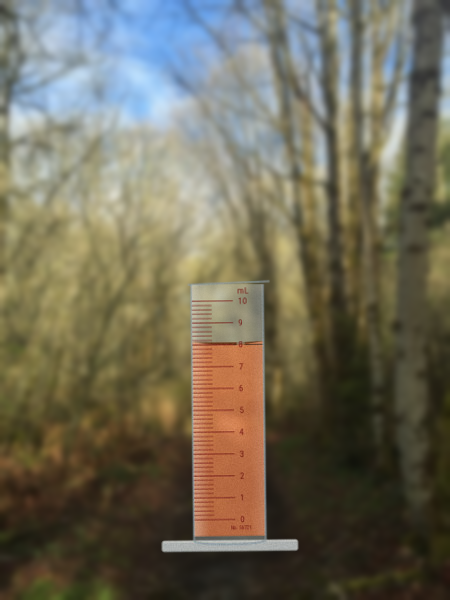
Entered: value=8 unit=mL
